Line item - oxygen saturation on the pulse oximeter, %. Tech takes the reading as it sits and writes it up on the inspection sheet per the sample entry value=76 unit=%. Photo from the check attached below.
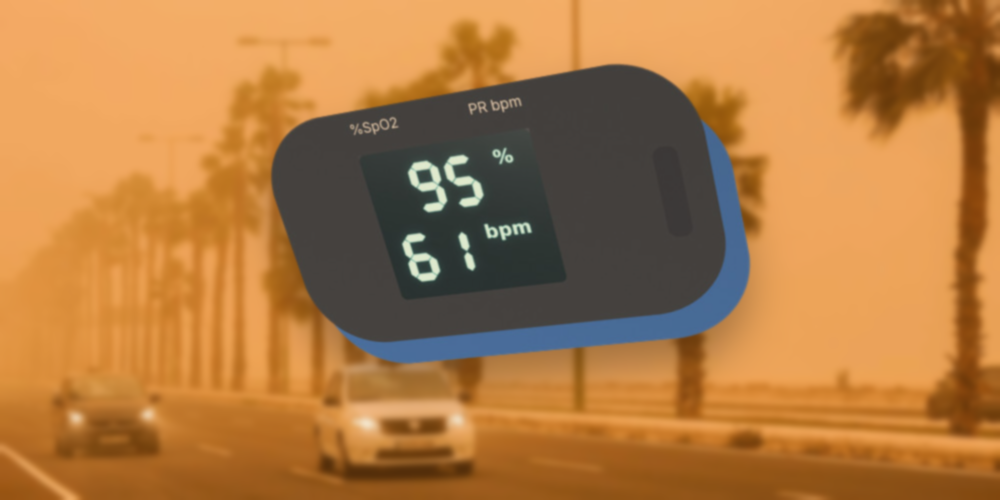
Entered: value=95 unit=%
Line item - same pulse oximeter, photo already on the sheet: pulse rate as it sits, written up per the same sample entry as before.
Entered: value=61 unit=bpm
